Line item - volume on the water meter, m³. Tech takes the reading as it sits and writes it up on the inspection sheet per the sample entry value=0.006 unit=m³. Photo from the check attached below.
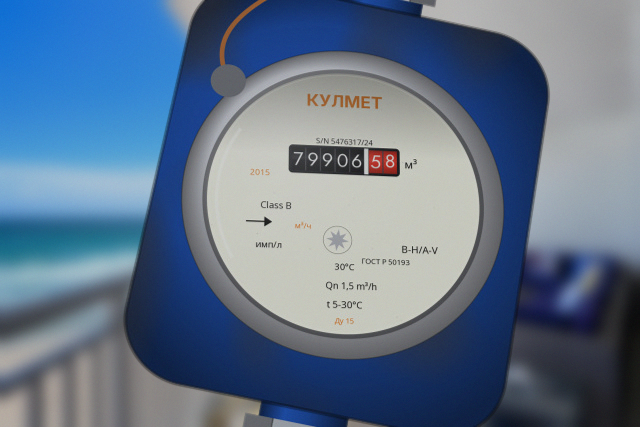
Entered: value=79906.58 unit=m³
